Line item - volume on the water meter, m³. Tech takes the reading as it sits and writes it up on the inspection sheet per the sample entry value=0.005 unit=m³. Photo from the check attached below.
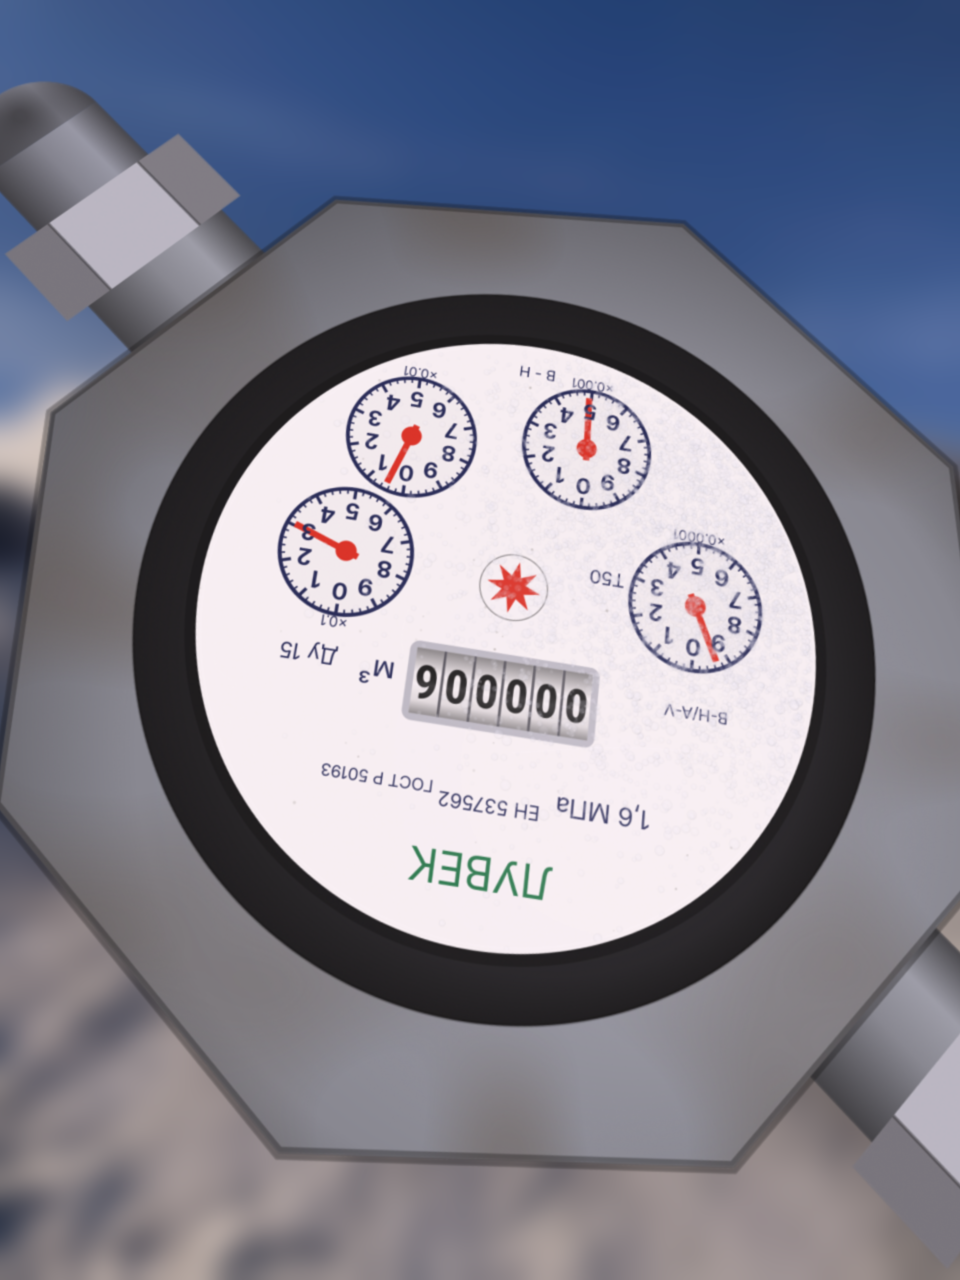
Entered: value=6.3049 unit=m³
